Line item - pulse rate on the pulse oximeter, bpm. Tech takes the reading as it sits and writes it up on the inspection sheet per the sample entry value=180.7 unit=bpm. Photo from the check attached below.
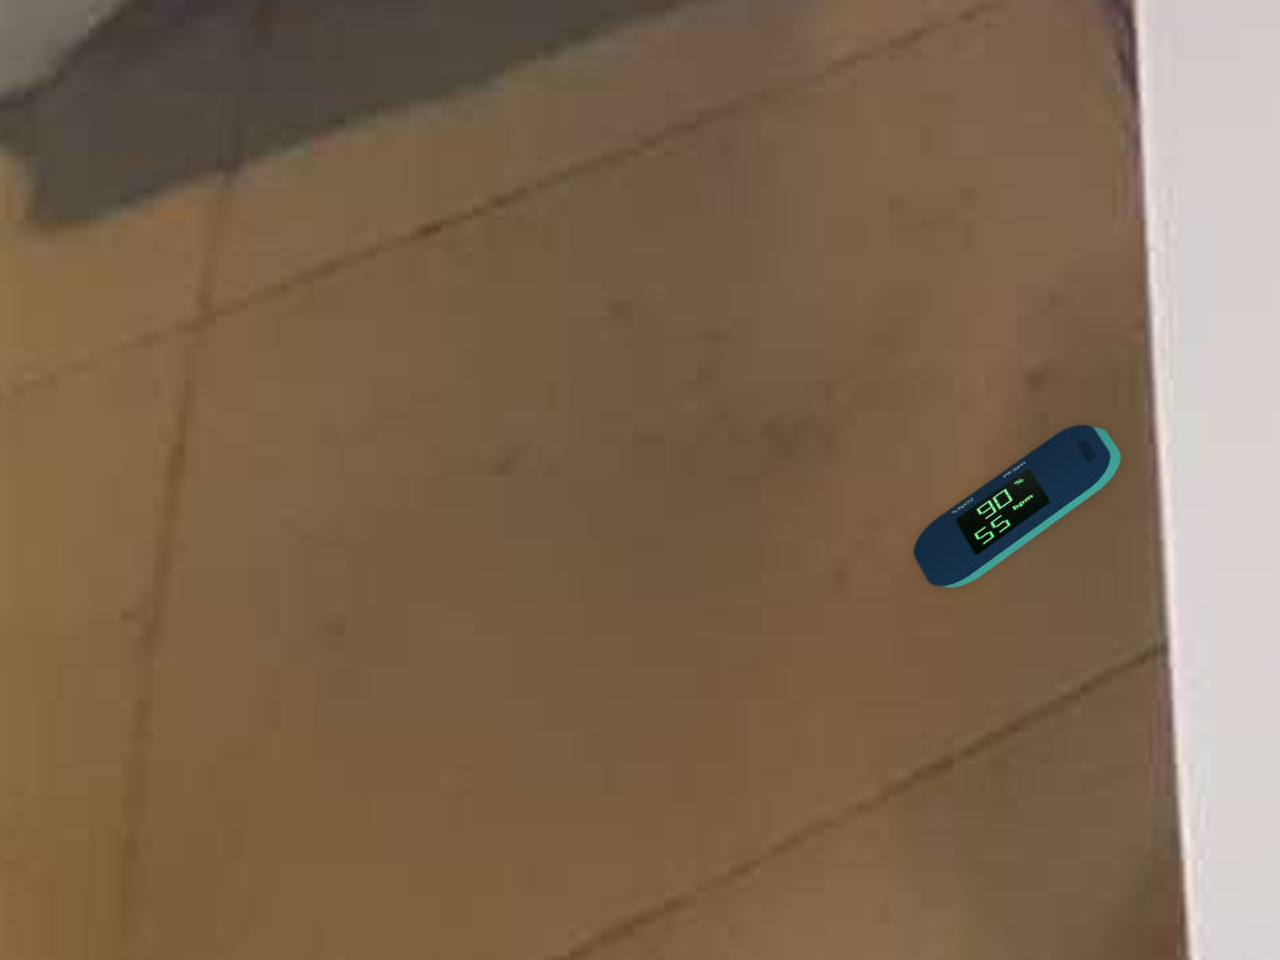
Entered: value=55 unit=bpm
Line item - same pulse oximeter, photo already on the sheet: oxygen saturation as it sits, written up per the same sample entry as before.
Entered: value=90 unit=%
